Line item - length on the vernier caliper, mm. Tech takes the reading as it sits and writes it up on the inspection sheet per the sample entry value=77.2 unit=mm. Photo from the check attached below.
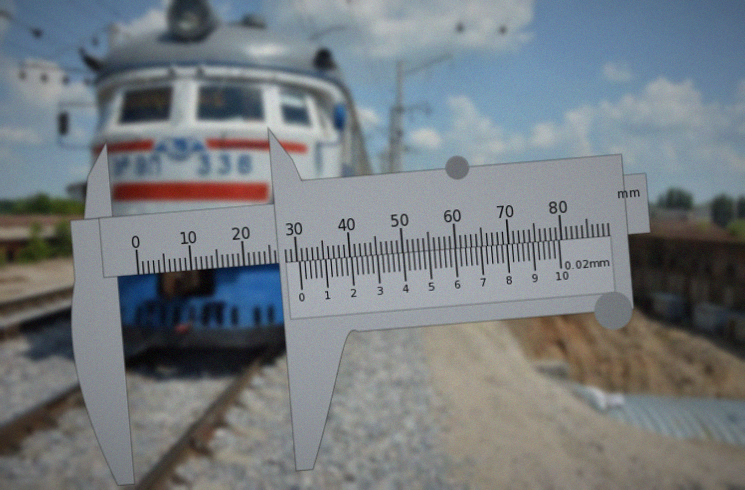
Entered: value=30.5 unit=mm
